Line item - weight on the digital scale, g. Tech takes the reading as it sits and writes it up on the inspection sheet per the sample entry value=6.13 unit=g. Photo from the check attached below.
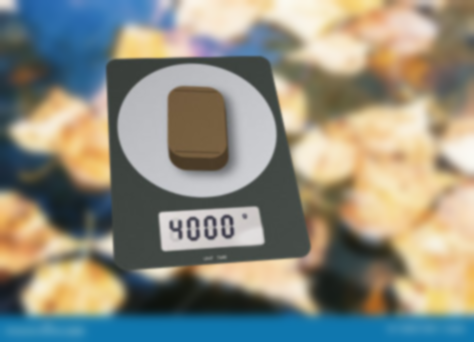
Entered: value=4000 unit=g
